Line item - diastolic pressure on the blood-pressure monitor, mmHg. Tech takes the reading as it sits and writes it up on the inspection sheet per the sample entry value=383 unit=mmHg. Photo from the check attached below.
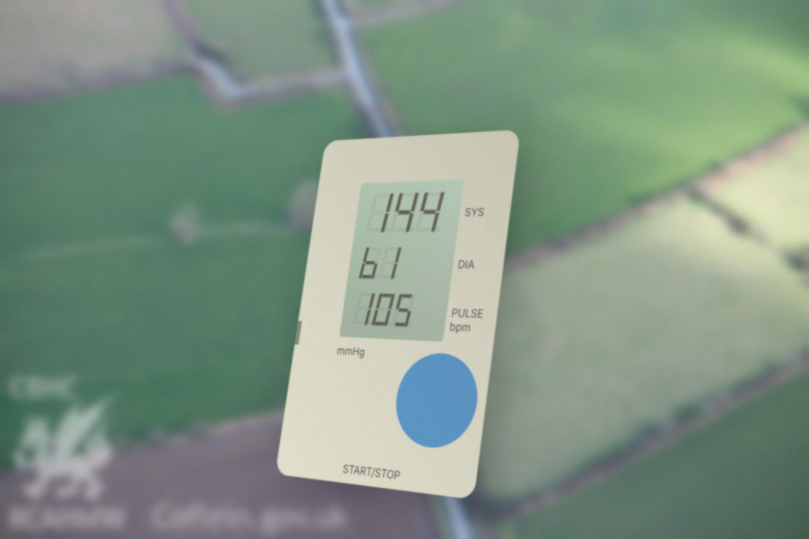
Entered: value=61 unit=mmHg
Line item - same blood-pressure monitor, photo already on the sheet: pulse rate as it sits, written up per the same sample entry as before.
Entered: value=105 unit=bpm
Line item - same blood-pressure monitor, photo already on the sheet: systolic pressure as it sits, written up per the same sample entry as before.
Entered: value=144 unit=mmHg
